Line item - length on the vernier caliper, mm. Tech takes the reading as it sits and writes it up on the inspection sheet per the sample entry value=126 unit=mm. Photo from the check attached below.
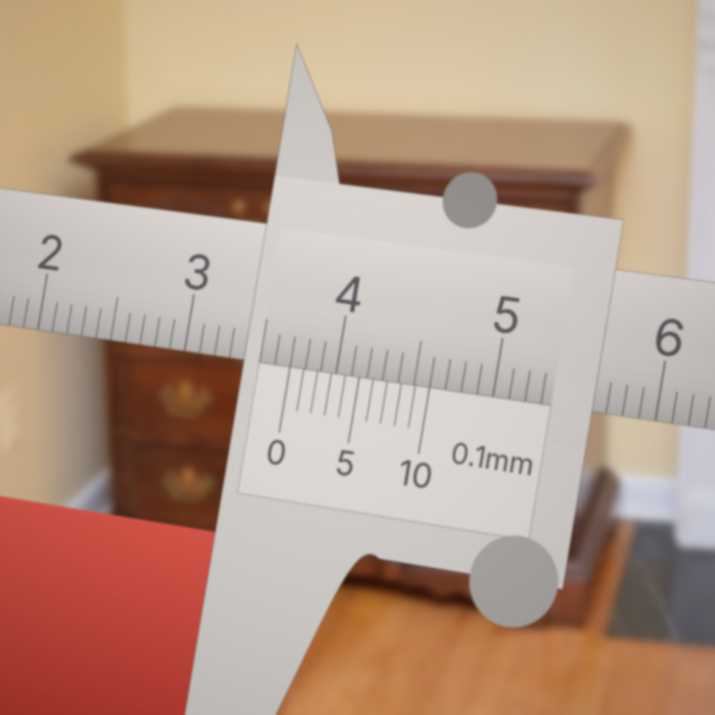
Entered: value=37.0 unit=mm
